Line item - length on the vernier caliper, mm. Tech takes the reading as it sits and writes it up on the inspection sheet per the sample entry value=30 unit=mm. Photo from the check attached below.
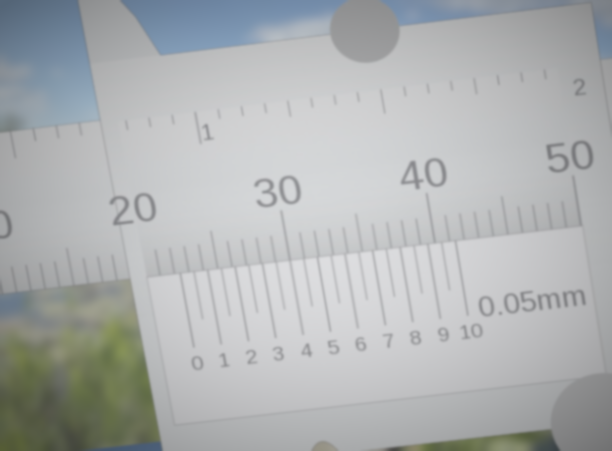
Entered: value=22.4 unit=mm
